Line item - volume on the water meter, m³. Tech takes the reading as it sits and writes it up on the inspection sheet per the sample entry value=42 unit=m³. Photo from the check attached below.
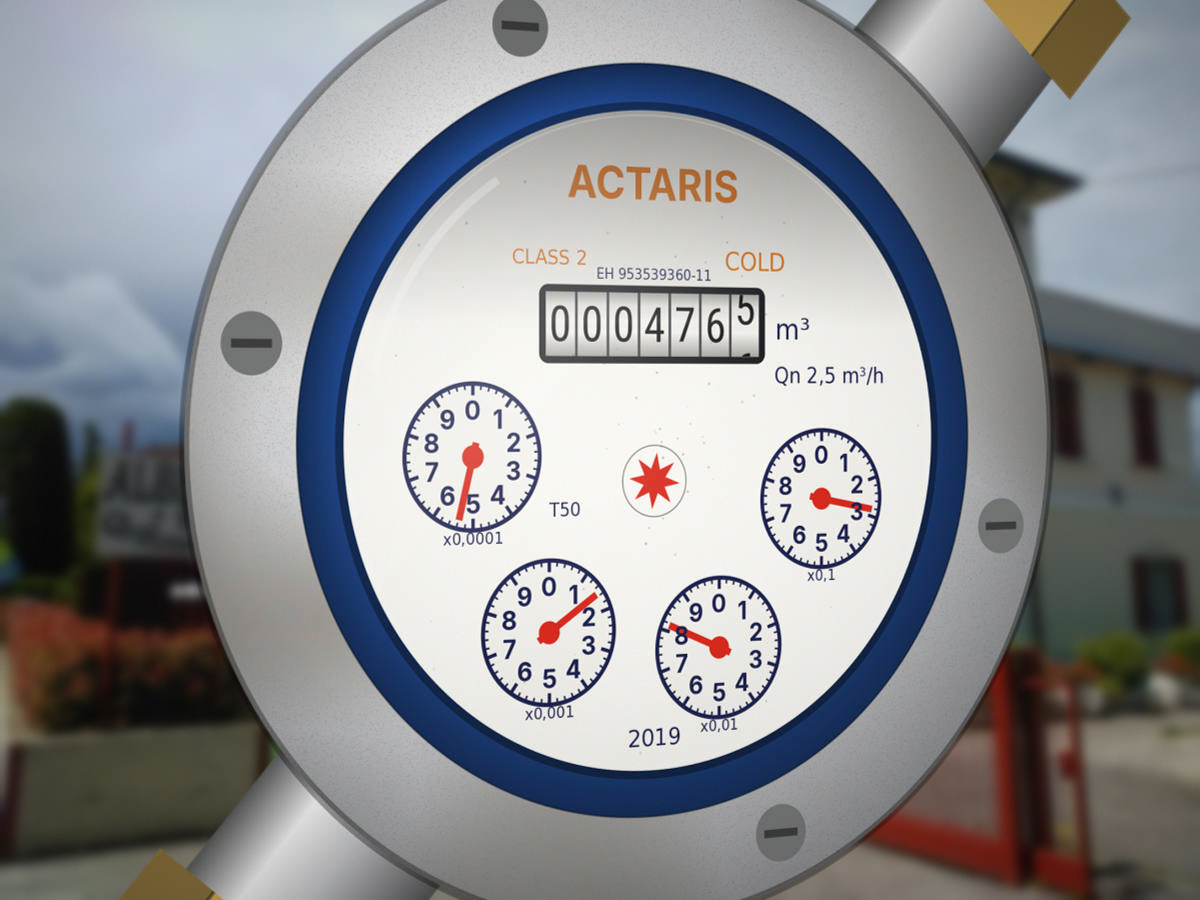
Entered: value=4765.2815 unit=m³
